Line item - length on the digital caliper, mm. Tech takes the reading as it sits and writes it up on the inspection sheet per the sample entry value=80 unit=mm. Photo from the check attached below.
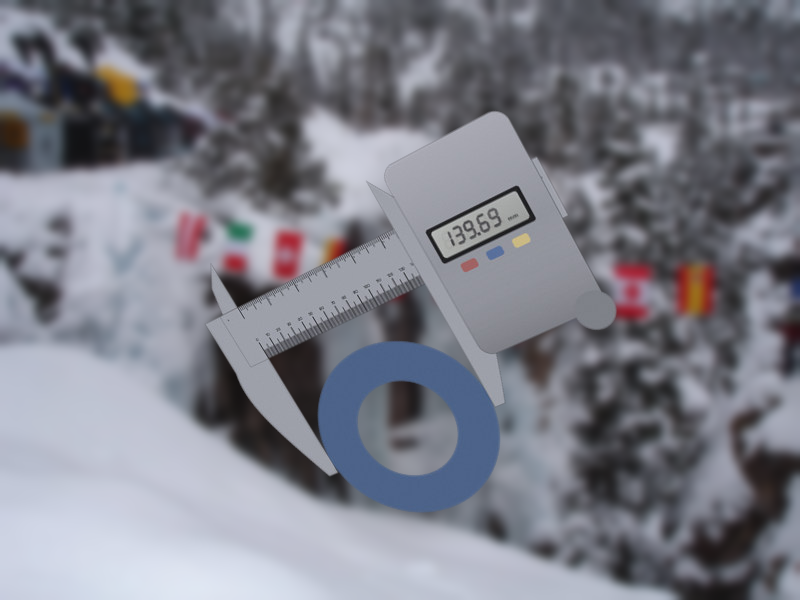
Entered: value=139.69 unit=mm
